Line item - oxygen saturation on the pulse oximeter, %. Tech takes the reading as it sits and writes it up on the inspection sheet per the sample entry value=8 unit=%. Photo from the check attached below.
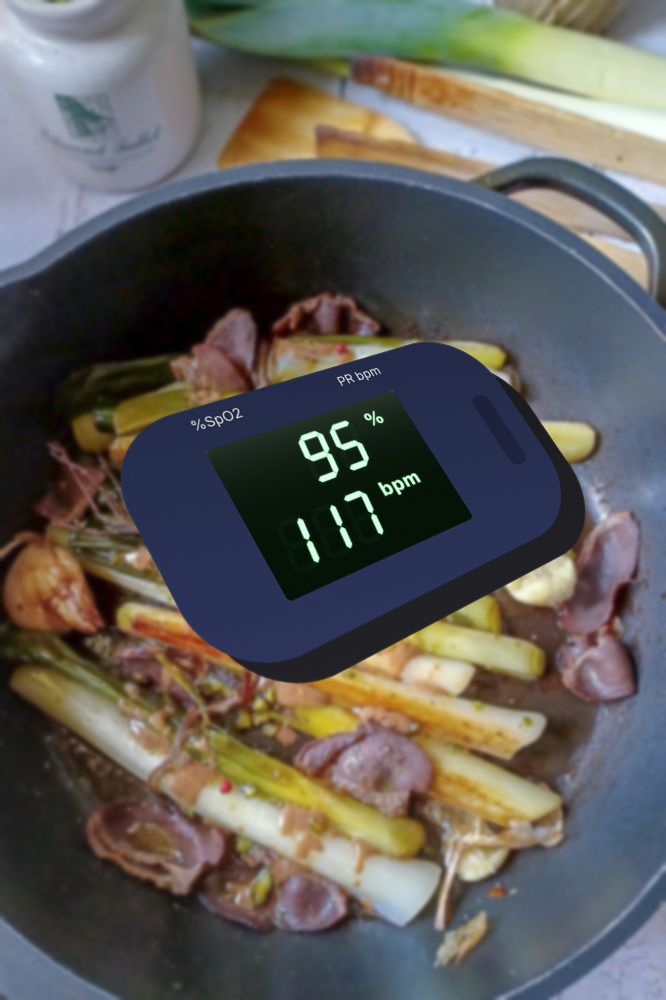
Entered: value=95 unit=%
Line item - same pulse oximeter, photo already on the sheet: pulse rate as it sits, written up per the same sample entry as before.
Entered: value=117 unit=bpm
